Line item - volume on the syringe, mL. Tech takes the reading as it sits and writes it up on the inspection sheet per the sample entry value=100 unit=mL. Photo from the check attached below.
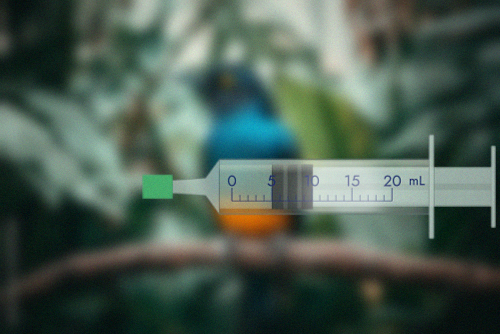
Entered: value=5 unit=mL
